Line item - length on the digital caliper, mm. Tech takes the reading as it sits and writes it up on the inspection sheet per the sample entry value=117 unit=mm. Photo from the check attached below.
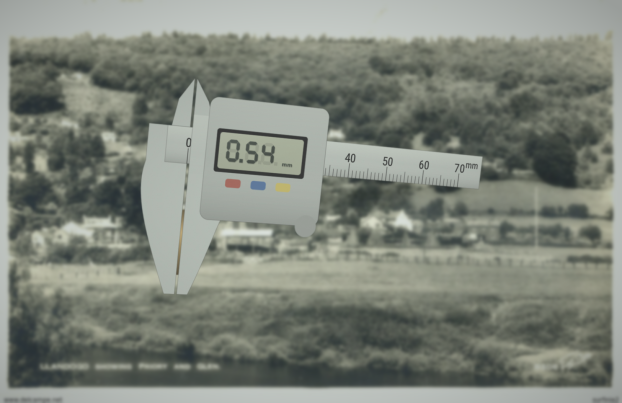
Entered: value=0.54 unit=mm
